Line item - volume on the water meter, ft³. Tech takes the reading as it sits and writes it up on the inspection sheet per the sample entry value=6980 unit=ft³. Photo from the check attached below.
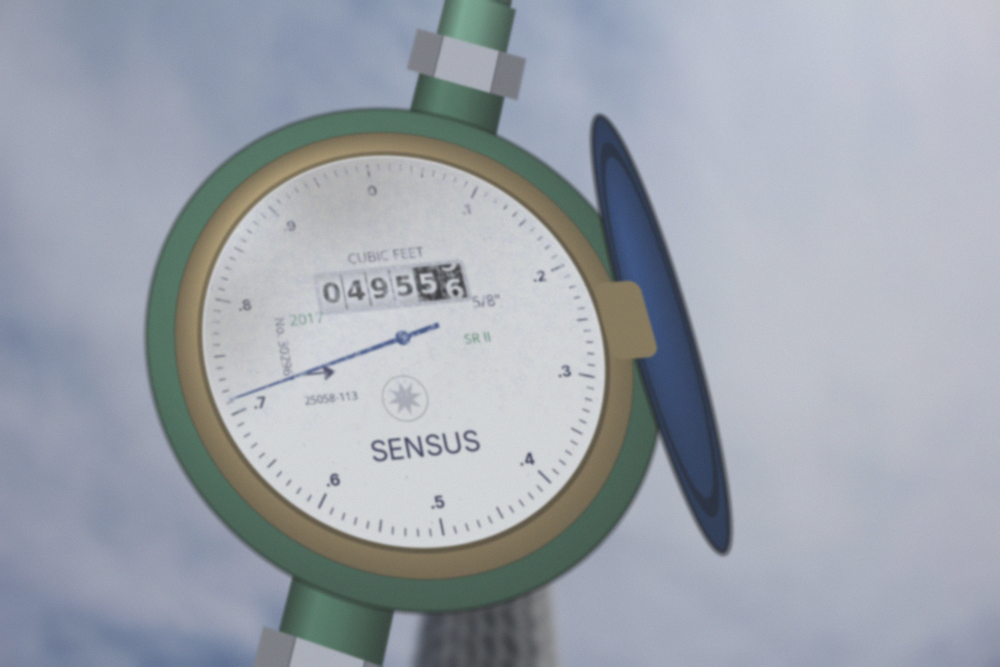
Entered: value=49555.71 unit=ft³
